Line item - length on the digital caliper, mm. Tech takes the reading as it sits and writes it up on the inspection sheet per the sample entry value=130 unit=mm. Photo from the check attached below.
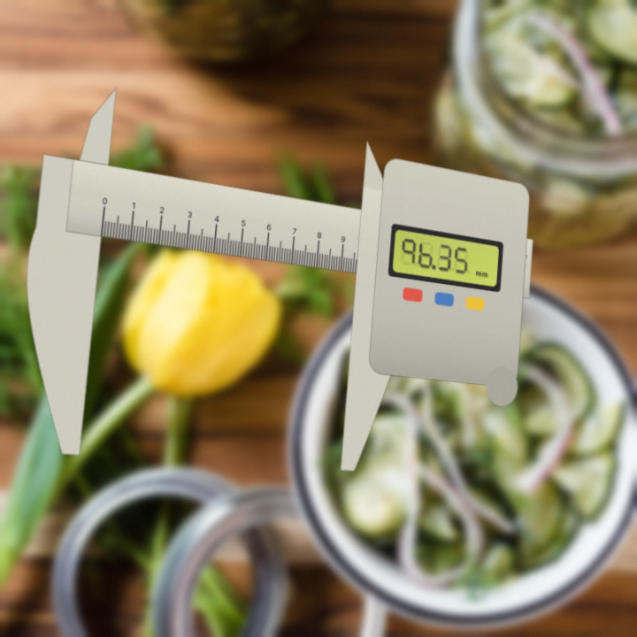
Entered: value=96.35 unit=mm
